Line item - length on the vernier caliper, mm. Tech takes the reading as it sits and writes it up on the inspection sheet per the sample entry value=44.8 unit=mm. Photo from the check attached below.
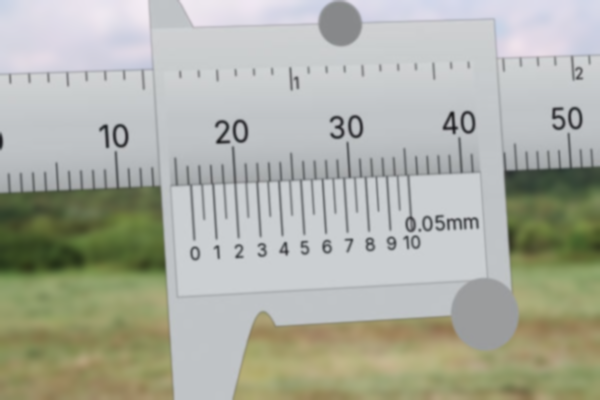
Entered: value=16.2 unit=mm
